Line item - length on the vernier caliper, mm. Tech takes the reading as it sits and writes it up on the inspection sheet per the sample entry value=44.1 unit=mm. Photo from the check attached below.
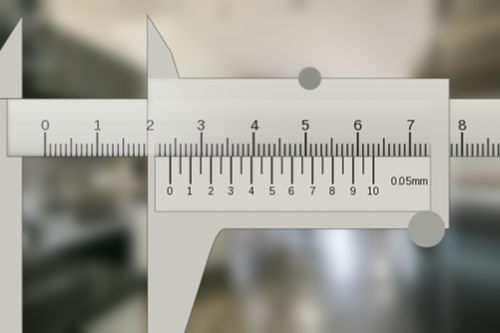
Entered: value=24.0 unit=mm
